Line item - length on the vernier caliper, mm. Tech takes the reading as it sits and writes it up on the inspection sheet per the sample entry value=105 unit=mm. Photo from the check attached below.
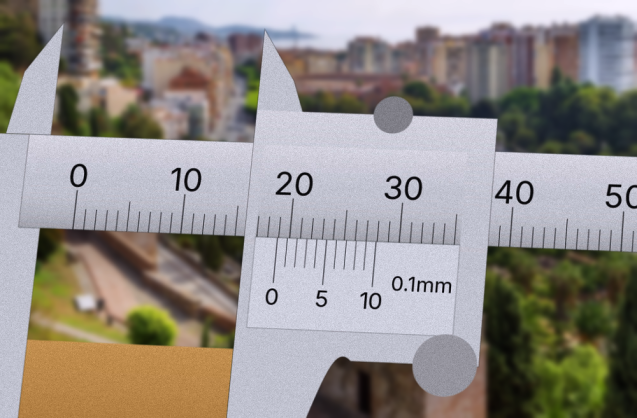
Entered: value=18.9 unit=mm
